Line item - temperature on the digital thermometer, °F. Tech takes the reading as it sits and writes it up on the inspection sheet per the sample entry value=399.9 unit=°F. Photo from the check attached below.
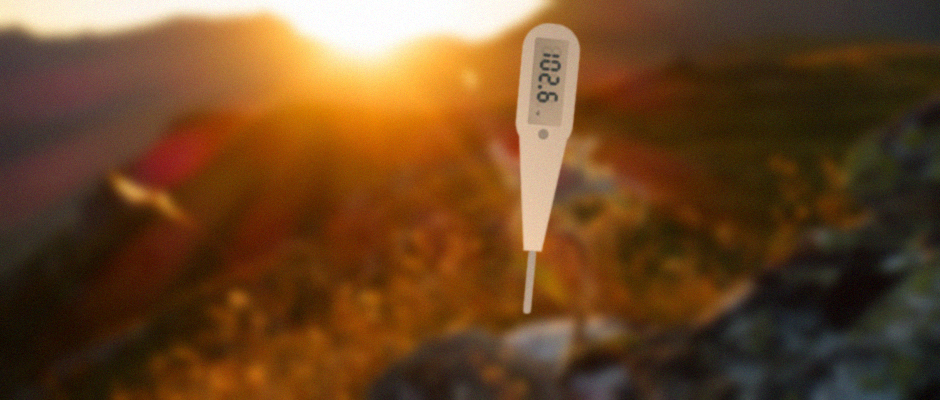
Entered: value=102.6 unit=°F
